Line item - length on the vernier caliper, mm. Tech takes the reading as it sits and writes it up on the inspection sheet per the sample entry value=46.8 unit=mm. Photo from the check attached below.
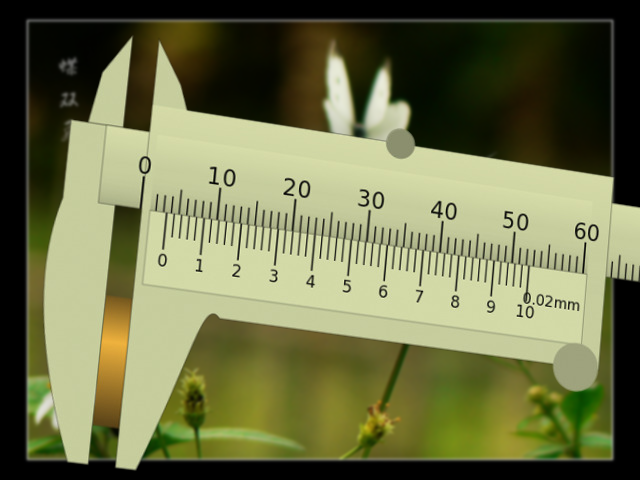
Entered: value=3.4 unit=mm
